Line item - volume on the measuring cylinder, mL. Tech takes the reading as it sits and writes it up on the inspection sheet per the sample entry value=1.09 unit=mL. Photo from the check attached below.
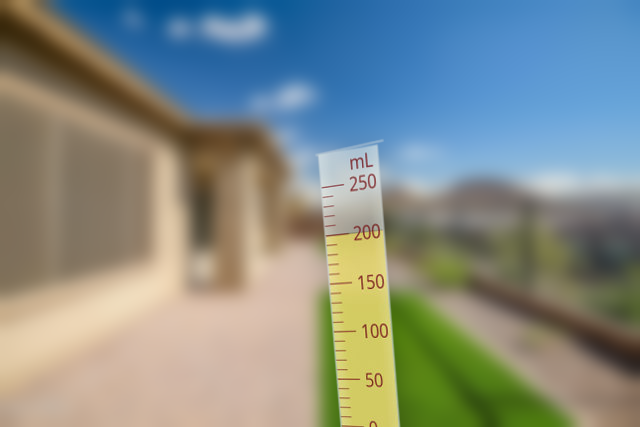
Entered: value=200 unit=mL
